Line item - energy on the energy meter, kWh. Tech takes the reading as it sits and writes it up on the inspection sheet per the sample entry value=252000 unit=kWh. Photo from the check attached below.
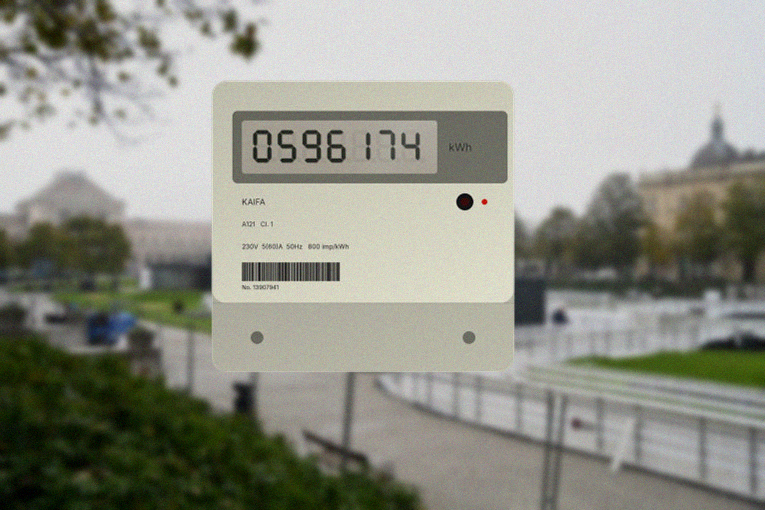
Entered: value=596174 unit=kWh
